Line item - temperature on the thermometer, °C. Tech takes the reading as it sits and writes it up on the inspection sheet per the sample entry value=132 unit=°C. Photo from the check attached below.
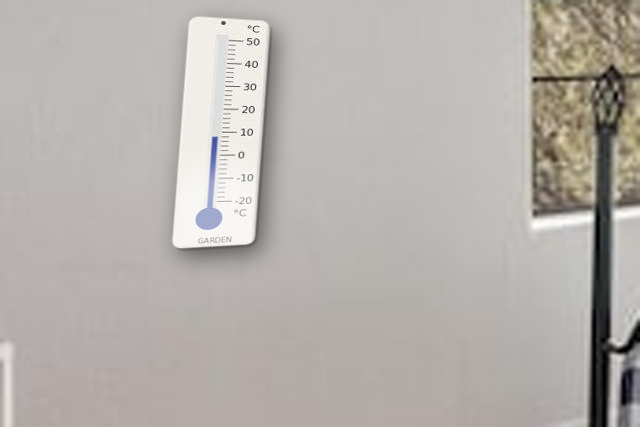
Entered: value=8 unit=°C
